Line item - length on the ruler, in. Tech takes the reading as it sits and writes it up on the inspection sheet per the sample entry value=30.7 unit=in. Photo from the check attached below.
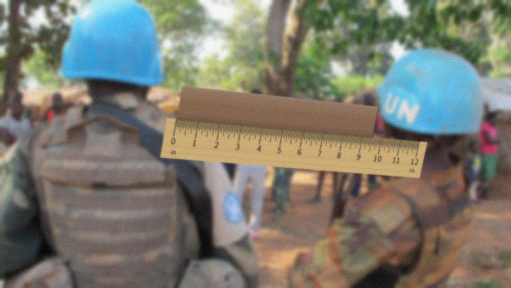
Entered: value=9.5 unit=in
